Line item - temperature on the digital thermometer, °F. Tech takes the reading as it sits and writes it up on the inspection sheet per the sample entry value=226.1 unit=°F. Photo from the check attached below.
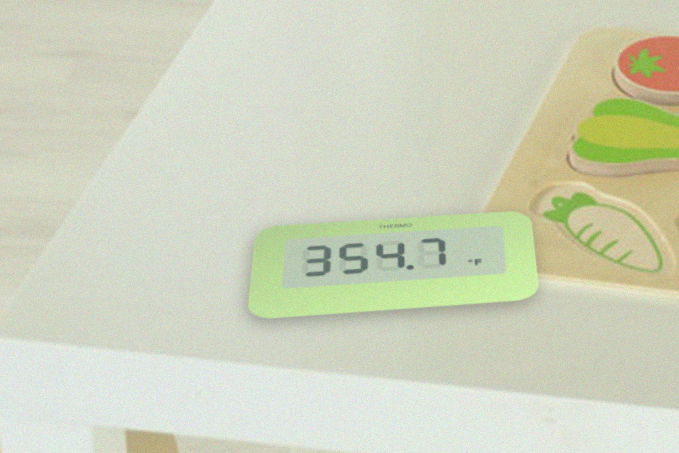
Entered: value=354.7 unit=°F
